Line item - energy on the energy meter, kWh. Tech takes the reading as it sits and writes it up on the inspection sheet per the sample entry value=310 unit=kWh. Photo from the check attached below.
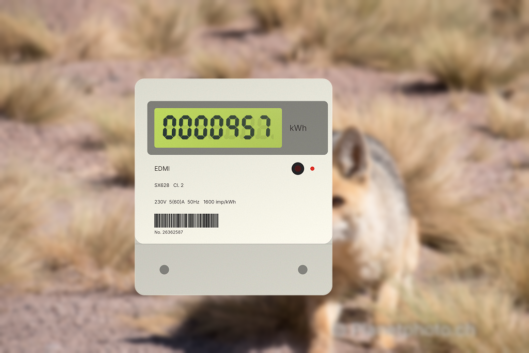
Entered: value=957 unit=kWh
